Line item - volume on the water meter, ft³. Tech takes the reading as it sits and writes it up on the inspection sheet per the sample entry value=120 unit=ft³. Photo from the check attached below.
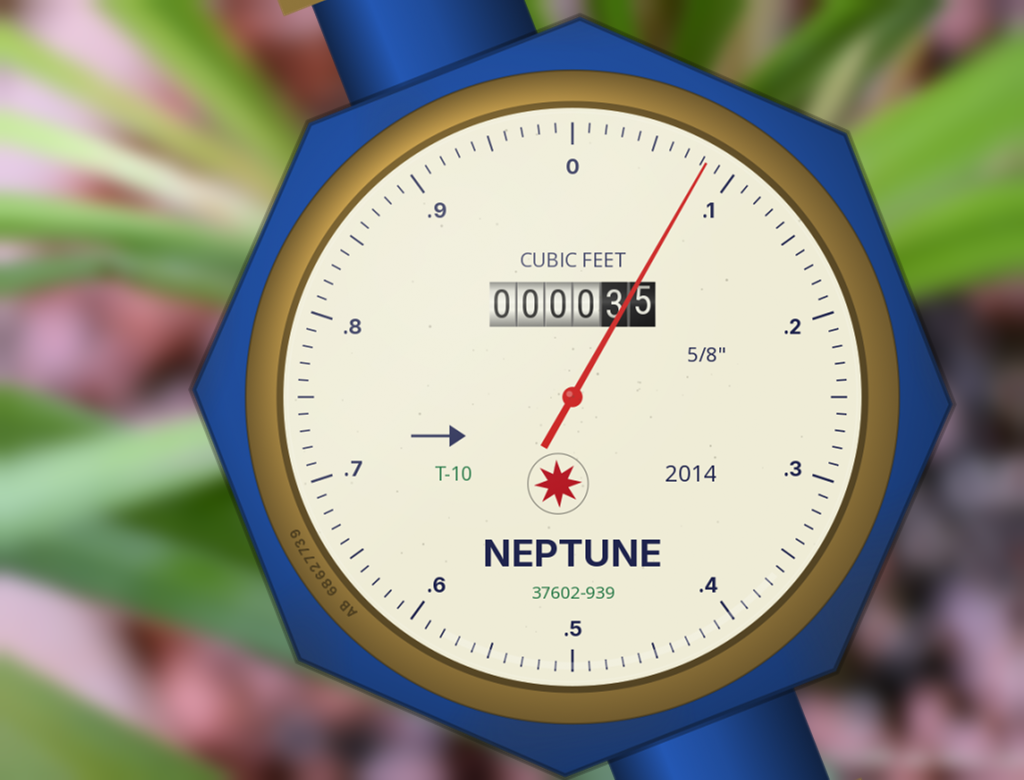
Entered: value=35.08 unit=ft³
